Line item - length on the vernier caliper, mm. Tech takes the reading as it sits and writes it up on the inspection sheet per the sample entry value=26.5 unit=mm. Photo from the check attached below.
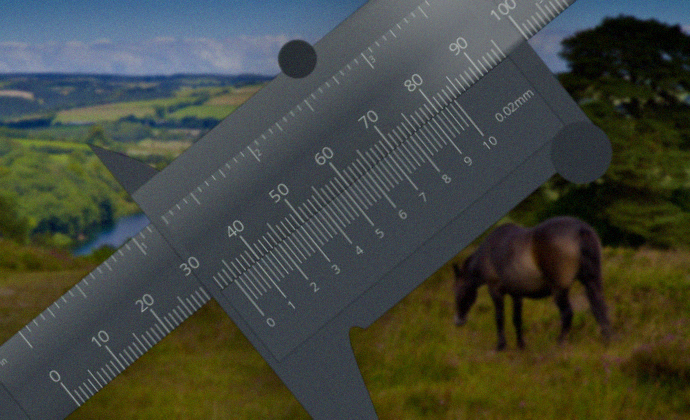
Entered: value=34.5 unit=mm
